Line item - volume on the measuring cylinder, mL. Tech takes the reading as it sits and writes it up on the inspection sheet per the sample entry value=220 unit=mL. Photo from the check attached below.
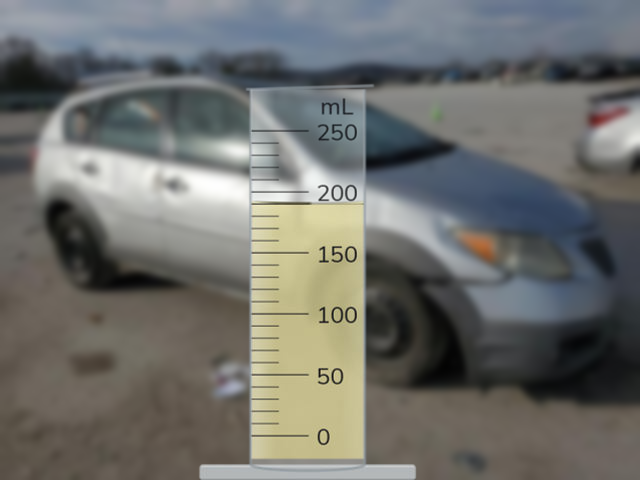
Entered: value=190 unit=mL
